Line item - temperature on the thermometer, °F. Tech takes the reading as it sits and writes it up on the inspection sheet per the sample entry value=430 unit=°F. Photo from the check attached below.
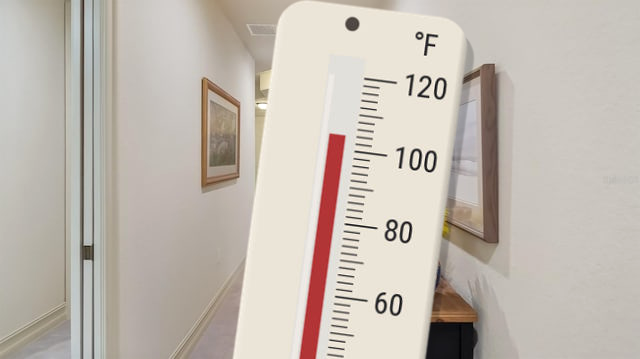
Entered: value=104 unit=°F
